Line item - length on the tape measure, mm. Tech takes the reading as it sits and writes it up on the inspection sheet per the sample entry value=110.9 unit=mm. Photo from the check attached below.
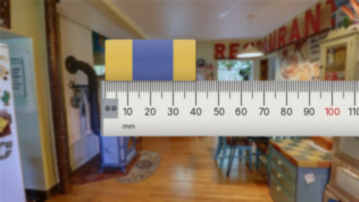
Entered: value=40 unit=mm
